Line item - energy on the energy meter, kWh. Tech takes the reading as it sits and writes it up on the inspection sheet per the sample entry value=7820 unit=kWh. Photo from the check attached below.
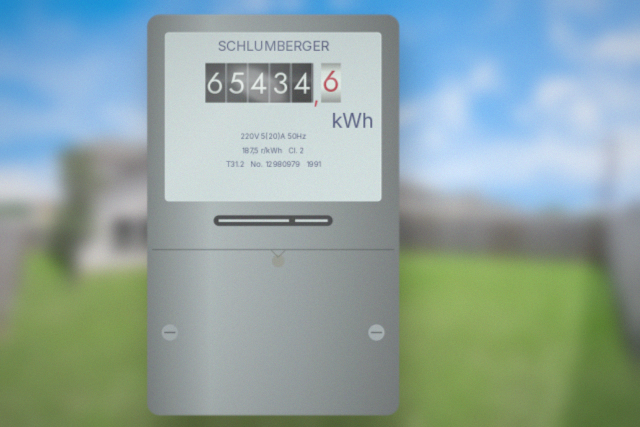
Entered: value=65434.6 unit=kWh
